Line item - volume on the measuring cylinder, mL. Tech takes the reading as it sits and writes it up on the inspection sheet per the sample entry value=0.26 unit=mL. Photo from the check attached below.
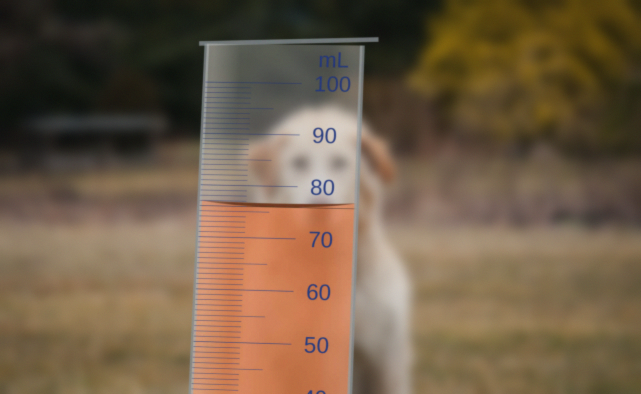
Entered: value=76 unit=mL
